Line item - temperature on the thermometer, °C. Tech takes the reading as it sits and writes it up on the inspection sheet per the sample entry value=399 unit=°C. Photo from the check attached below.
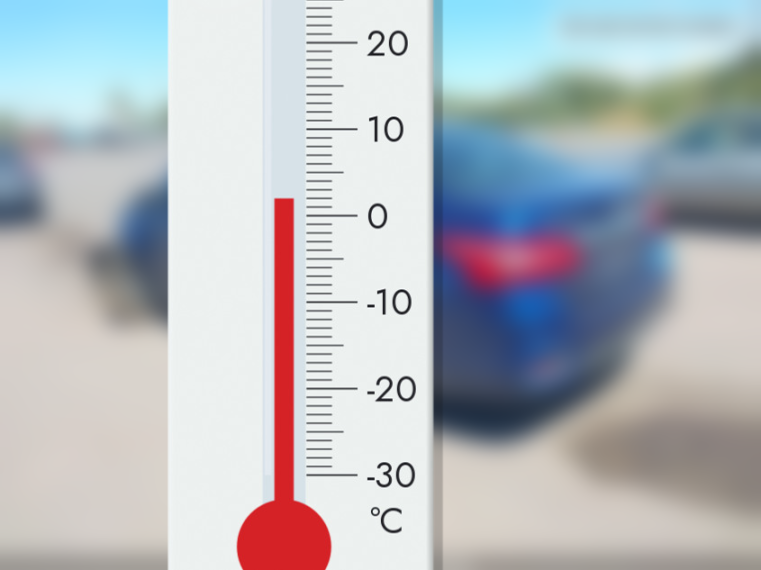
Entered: value=2 unit=°C
